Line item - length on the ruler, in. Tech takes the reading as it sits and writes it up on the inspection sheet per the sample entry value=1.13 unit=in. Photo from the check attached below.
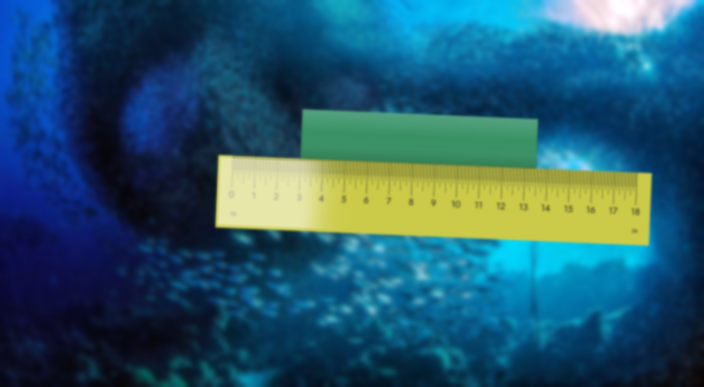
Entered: value=10.5 unit=in
